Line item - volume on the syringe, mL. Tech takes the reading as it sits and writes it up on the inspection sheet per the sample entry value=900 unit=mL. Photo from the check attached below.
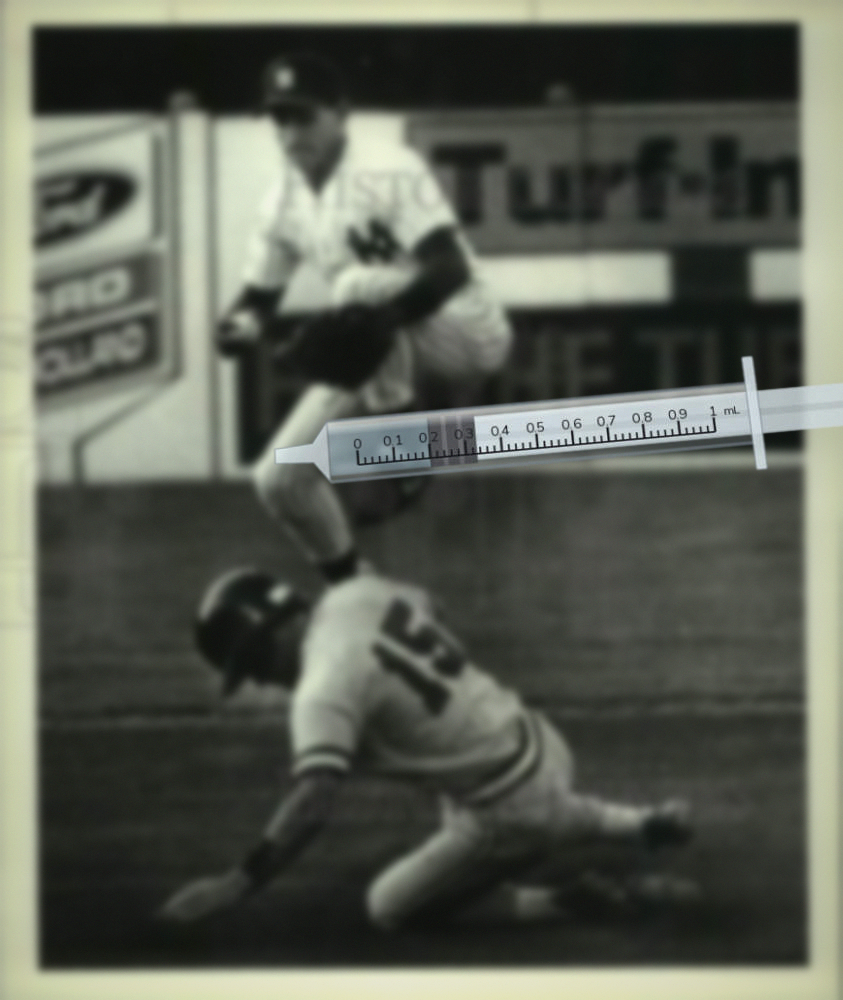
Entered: value=0.2 unit=mL
